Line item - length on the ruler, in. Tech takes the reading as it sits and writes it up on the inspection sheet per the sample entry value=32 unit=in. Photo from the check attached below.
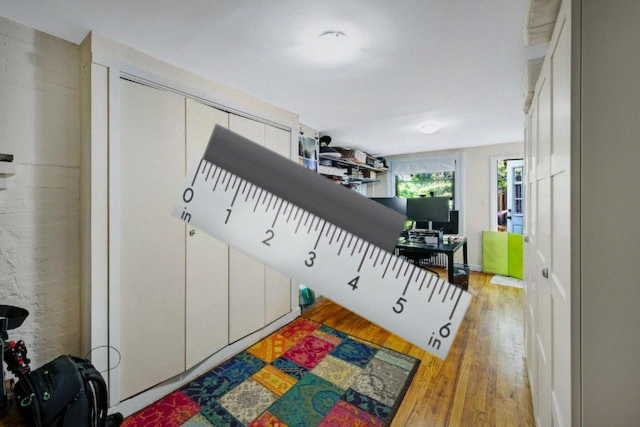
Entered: value=4.5 unit=in
